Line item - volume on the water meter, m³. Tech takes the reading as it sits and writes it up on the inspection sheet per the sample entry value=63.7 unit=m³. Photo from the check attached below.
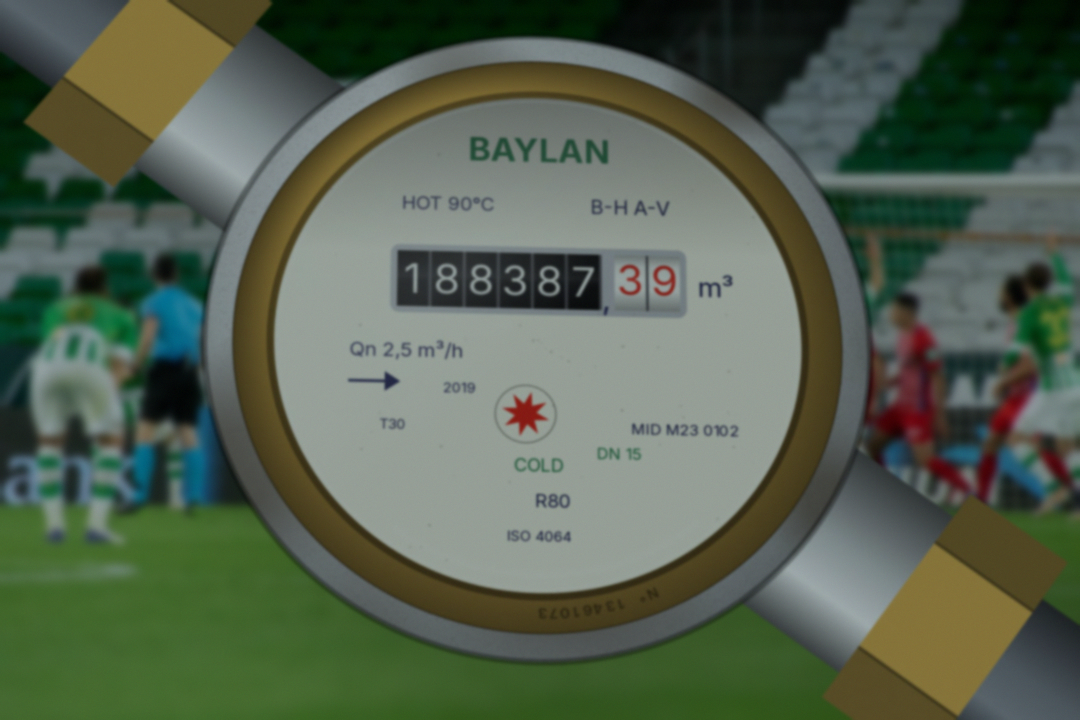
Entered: value=188387.39 unit=m³
